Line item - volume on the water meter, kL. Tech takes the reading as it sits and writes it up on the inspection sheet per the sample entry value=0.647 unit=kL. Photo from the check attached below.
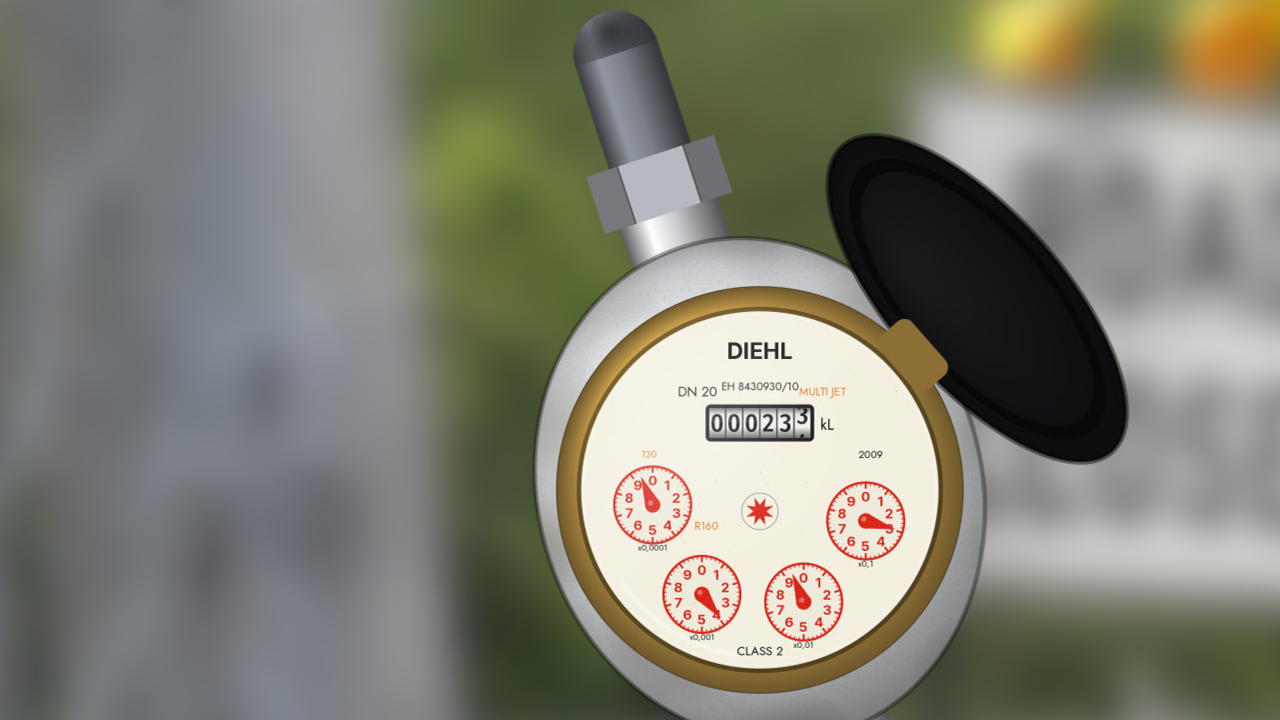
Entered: value=233.2939 unit=kL
